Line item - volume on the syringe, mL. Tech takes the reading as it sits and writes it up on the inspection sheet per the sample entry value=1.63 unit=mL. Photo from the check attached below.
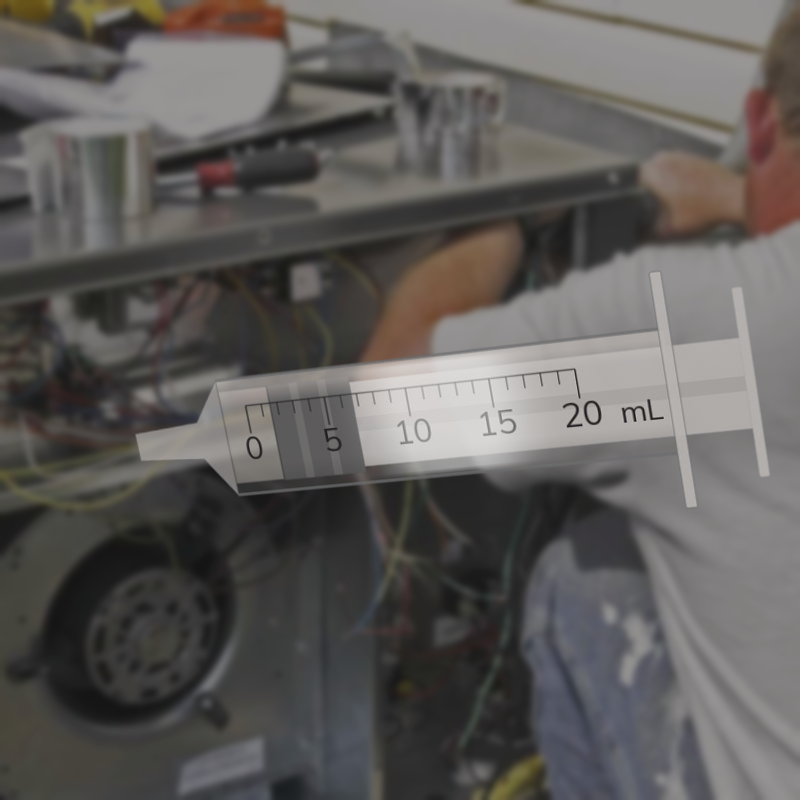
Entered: value=1.5 unit=mL
